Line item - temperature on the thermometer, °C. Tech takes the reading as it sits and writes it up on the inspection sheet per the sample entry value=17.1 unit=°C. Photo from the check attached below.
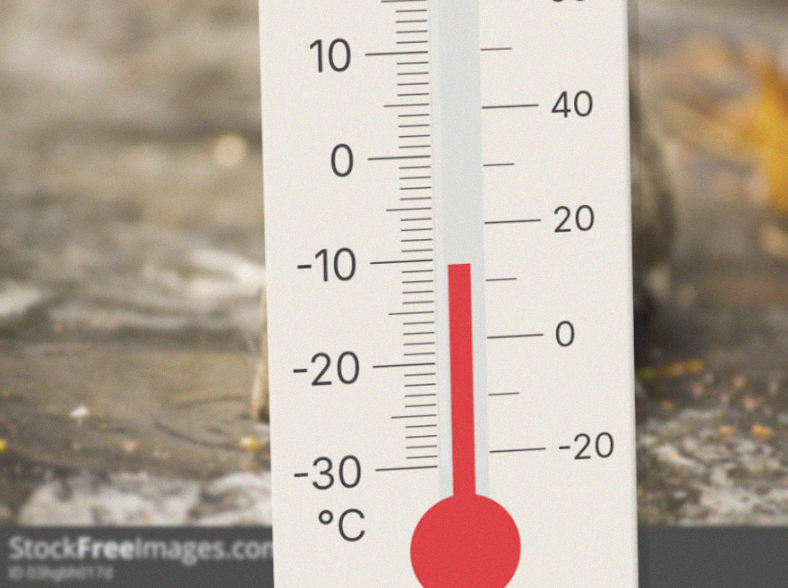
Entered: value=-10.5 unit=°C
